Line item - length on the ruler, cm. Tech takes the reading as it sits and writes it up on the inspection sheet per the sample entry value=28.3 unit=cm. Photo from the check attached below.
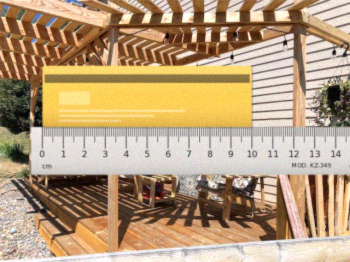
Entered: value=10 unit=cm
